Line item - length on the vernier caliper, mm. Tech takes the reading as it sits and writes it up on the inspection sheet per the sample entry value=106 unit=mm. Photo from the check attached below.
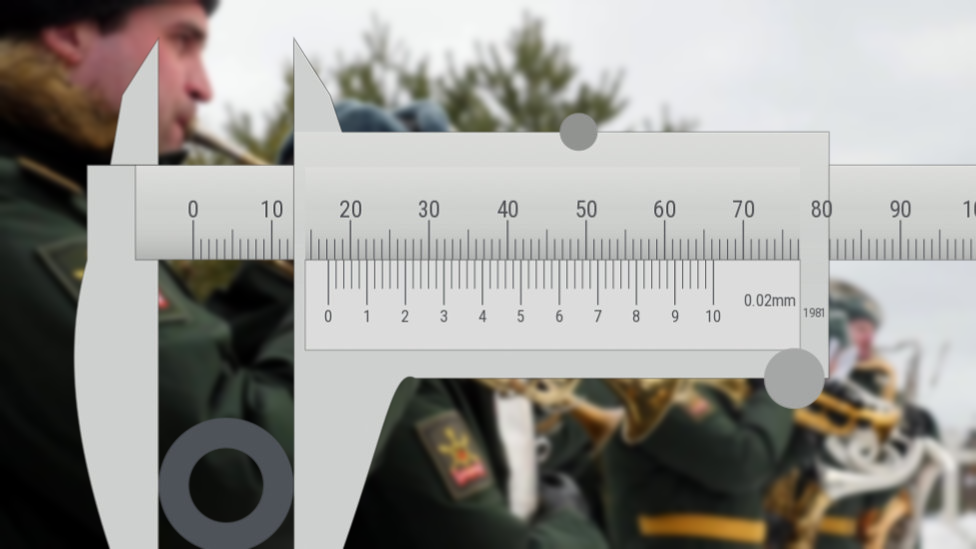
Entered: value=17.2 unit=mm
